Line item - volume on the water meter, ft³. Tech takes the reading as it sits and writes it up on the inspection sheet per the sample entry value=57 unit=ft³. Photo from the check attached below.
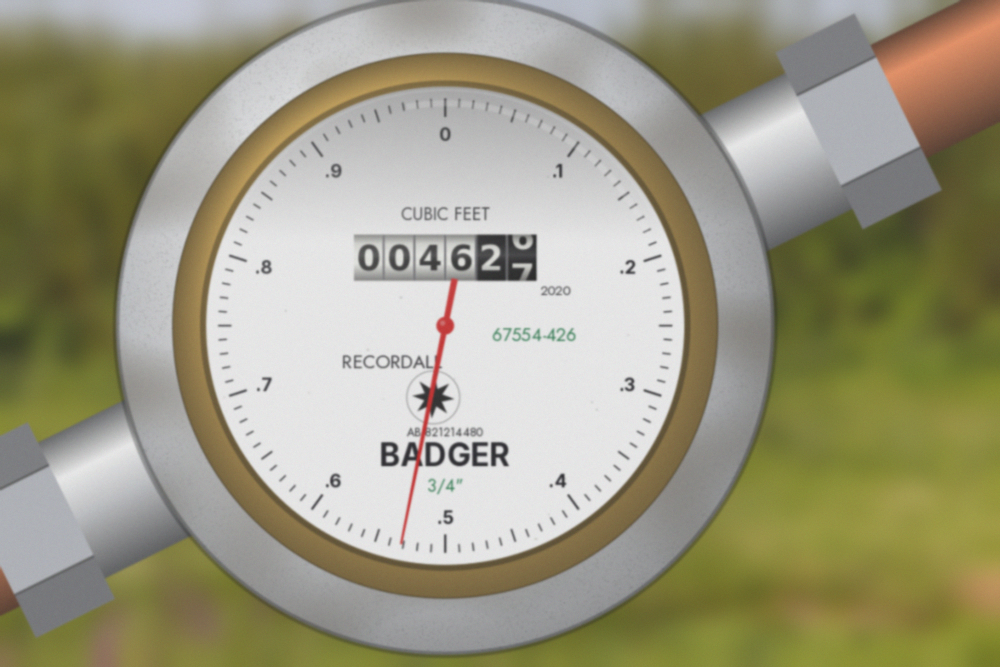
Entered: value=4626.53 unit=ft³
